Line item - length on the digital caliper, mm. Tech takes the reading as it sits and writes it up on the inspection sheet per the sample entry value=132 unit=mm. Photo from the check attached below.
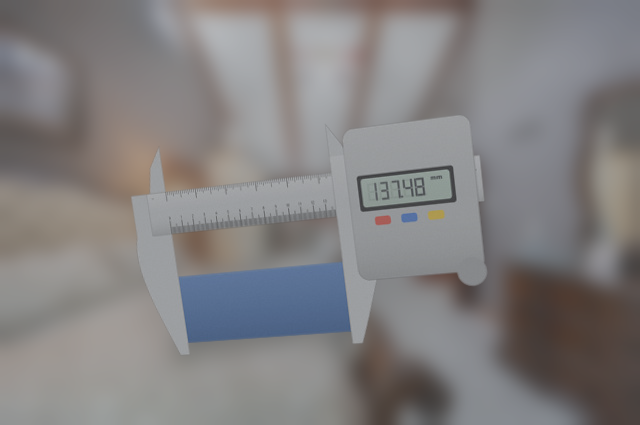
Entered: value=137.48 unit=mm
